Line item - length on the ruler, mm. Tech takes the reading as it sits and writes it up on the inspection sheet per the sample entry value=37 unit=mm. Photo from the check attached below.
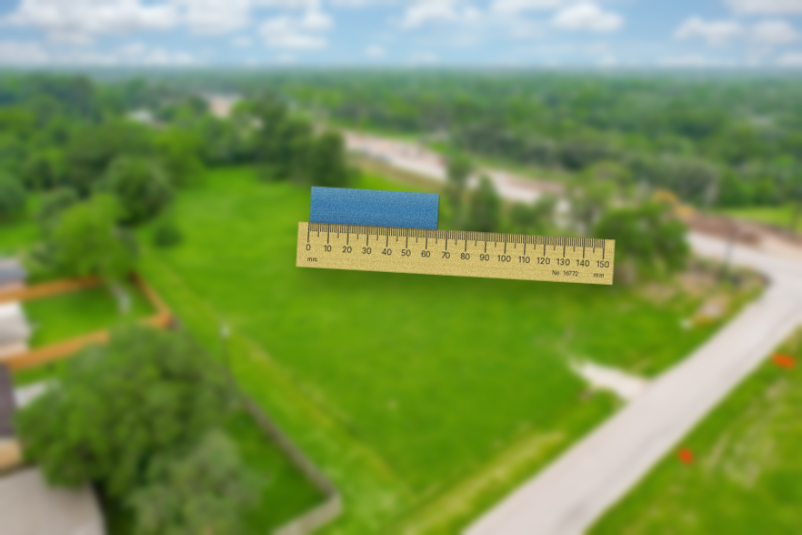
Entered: value=65 unit=mm
